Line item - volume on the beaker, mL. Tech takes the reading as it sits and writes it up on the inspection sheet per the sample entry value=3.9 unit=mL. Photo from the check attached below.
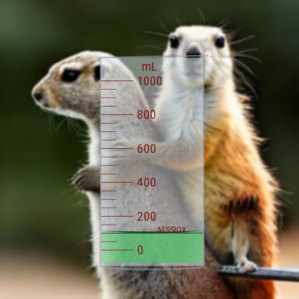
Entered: value=100 unit=mL
